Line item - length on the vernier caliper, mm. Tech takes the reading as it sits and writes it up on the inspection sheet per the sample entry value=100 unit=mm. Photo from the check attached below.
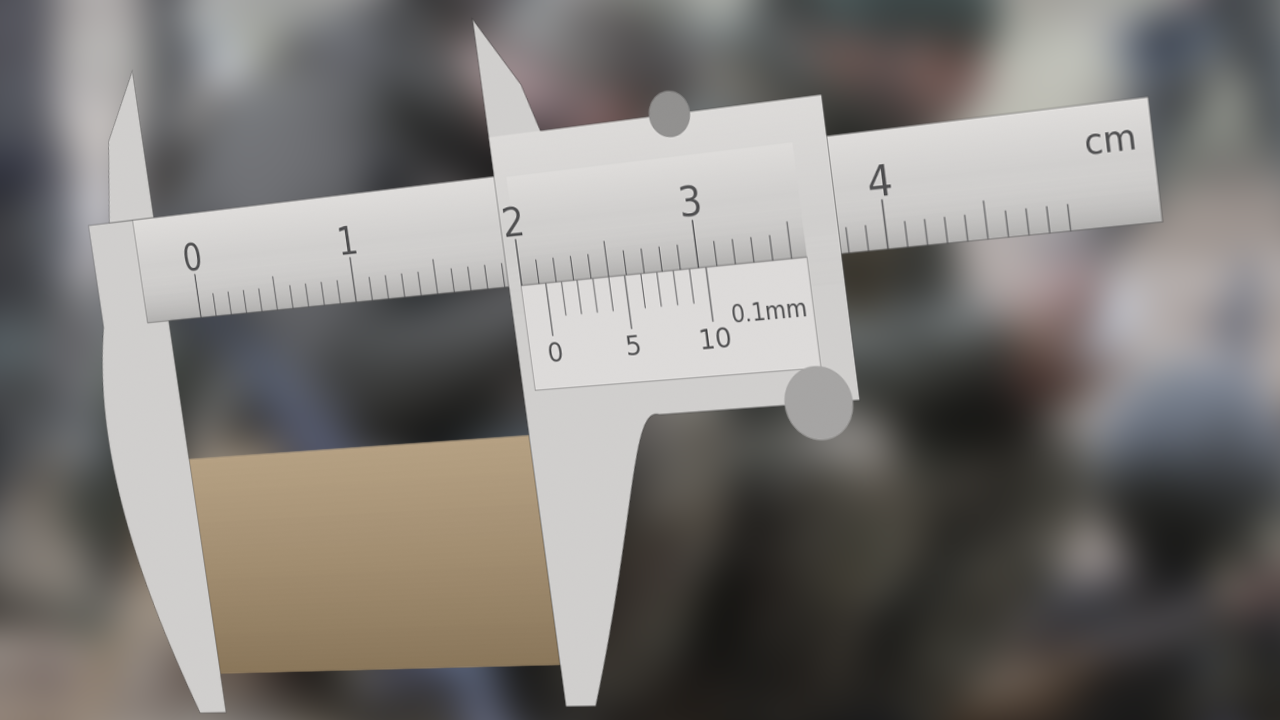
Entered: value=21.4 unit=mm
